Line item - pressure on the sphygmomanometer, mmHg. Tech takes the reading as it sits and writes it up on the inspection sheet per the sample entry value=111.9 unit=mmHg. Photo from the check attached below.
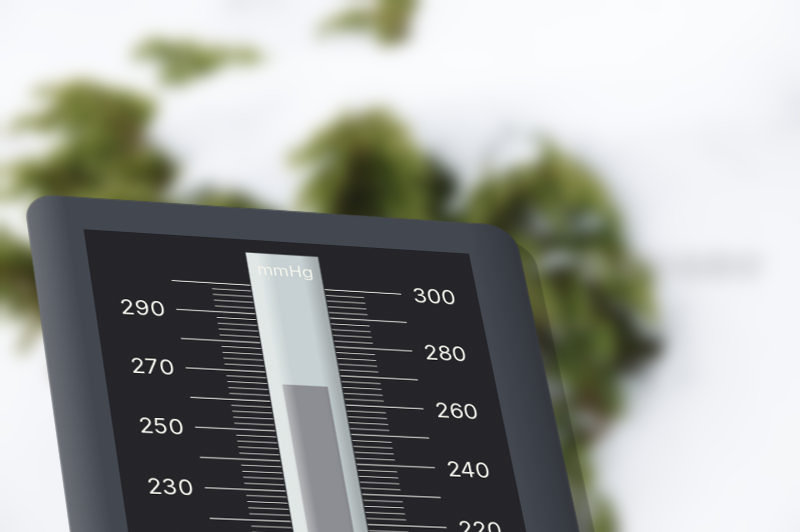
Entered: value=266 unit=mmHg
